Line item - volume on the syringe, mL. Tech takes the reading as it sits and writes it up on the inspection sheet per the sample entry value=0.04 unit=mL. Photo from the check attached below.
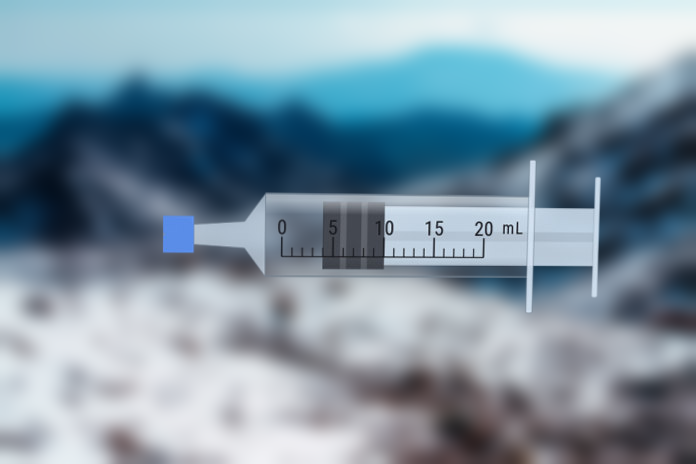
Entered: value=4 unit=mL
